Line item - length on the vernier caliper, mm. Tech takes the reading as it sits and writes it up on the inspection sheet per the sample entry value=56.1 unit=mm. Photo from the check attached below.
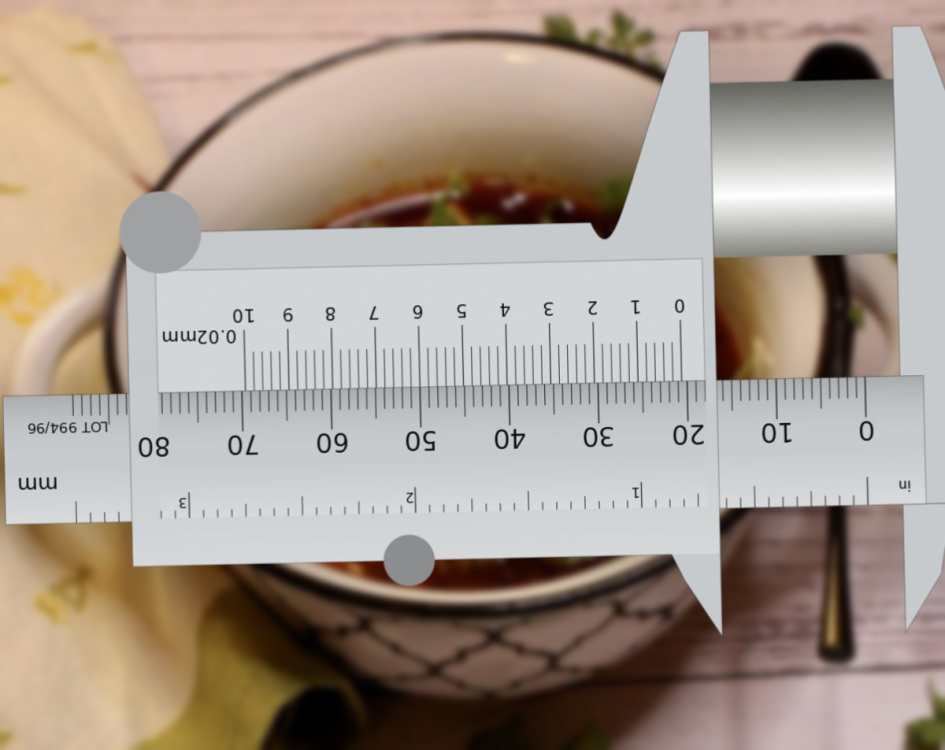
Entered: value=20.6 unit=mm
